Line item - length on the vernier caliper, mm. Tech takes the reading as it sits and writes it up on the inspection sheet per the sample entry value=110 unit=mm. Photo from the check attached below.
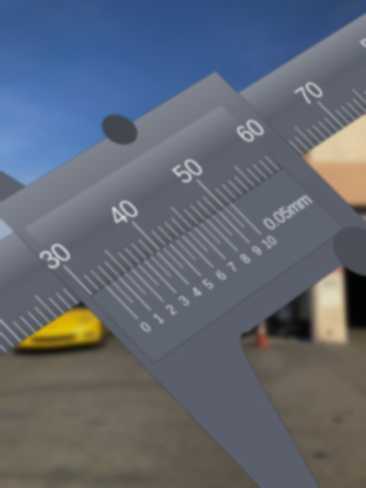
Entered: value=32.0 unit=mm
